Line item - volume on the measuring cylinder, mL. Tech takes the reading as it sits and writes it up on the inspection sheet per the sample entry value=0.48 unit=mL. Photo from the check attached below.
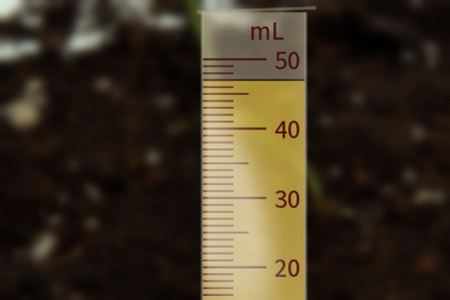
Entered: value=47 unit=mL
